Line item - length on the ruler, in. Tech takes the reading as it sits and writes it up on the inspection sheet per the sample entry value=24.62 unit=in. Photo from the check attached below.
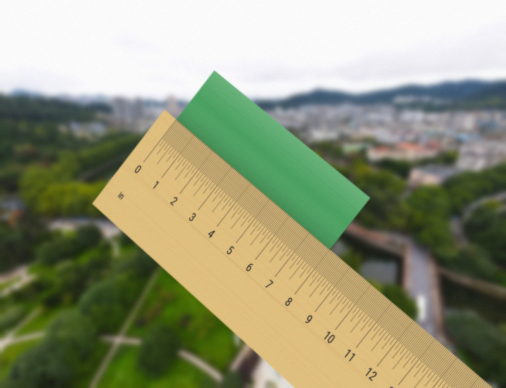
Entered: value=8 unit=in
